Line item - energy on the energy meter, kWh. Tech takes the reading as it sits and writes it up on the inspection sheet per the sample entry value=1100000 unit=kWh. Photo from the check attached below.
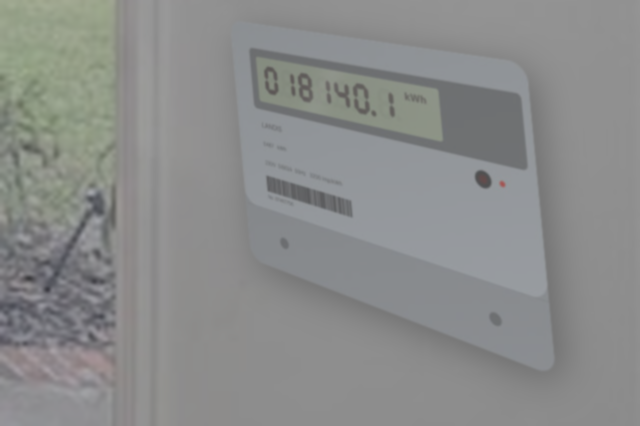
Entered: value=18140.1 unit=kWh
